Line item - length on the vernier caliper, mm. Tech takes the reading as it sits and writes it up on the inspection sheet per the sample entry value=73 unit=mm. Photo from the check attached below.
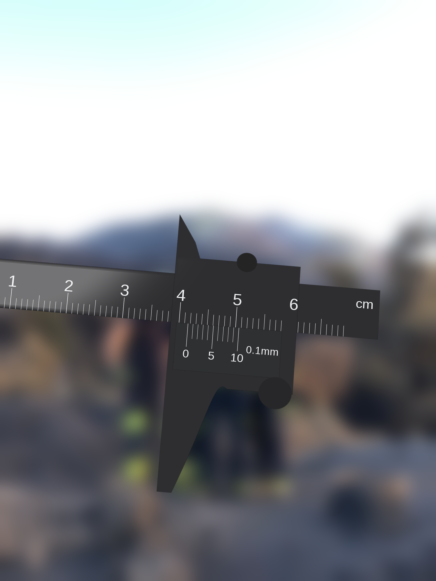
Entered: value=41.6 unit=mm
